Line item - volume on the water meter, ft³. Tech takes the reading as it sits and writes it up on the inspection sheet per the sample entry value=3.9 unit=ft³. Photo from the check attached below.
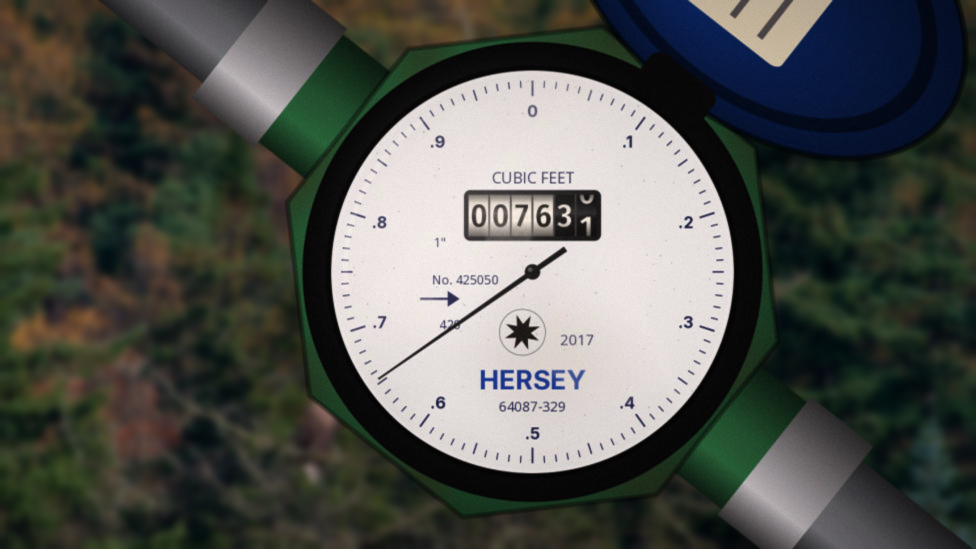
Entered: value=7630.65 unit=ft³
